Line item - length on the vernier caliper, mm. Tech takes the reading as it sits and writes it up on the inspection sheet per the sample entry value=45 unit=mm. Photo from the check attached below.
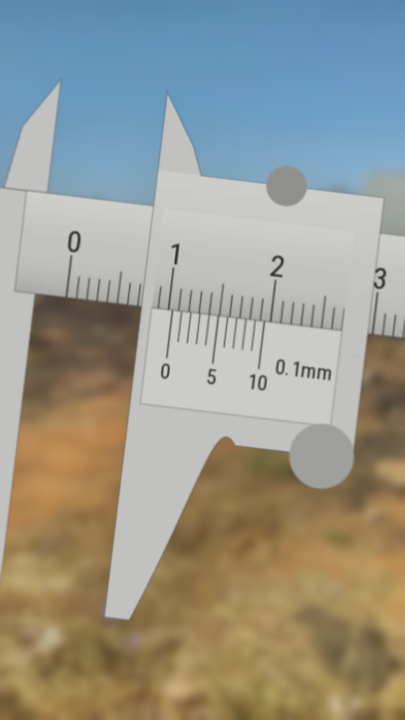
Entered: value=10.4 unit=mm
